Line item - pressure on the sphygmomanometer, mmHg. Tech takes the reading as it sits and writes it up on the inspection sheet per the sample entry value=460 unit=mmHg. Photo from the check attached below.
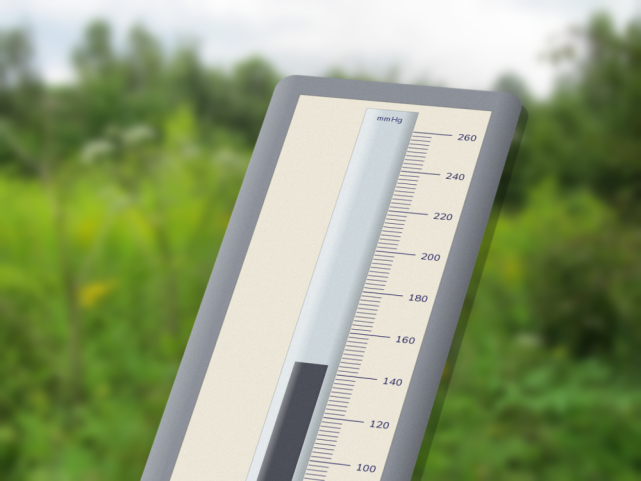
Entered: value=144 unit=mmHg
